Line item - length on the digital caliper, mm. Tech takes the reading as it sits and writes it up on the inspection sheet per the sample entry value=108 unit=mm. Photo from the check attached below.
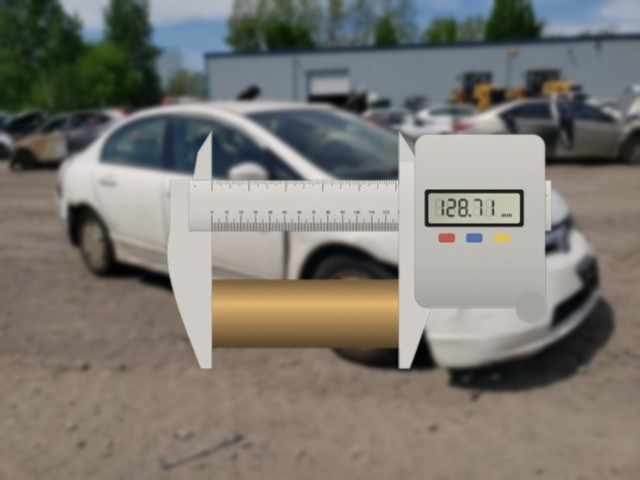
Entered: value=128.71 unit=mm
